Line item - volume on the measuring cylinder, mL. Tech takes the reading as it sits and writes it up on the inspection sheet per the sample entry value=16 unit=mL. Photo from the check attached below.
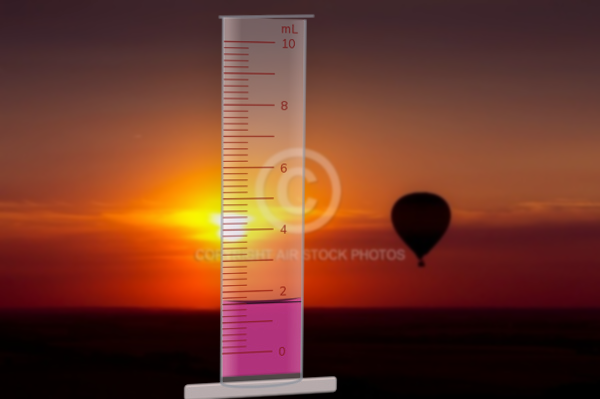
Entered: value=1.6 unit=mL
